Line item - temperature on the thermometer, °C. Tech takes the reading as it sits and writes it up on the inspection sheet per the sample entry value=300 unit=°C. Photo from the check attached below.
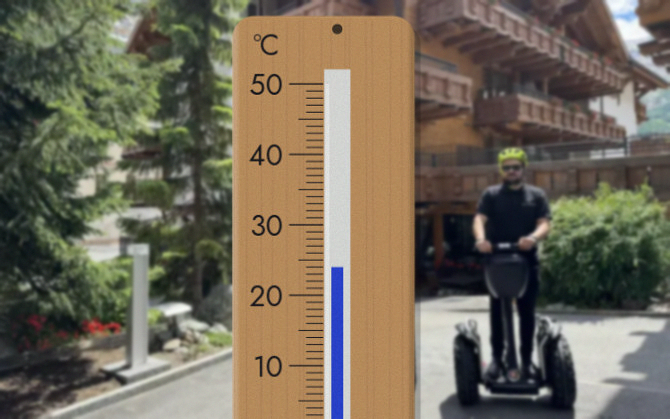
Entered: value=24 unit=°C
